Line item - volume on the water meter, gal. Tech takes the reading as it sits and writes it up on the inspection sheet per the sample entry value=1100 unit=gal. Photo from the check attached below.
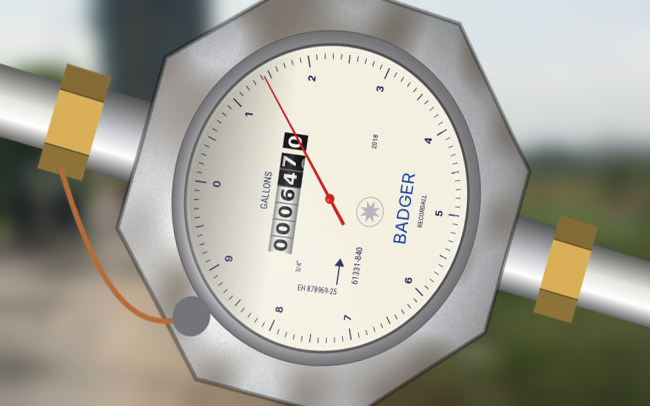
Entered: value=6471.4 unit=gal
